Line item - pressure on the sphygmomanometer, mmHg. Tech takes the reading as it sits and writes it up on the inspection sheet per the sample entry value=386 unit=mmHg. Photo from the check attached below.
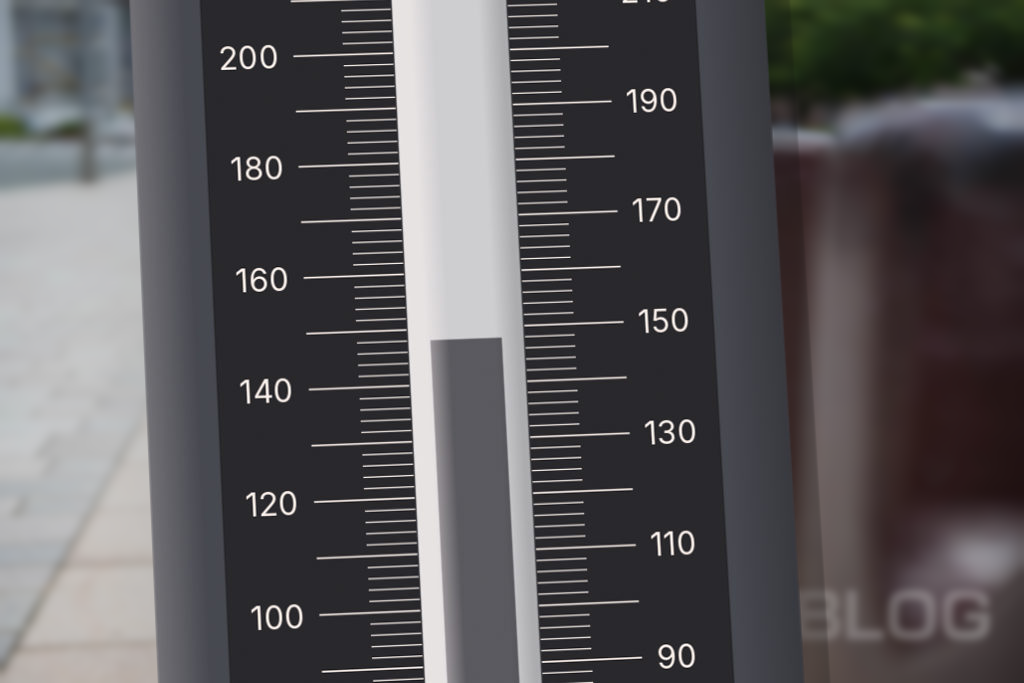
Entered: value=148 unit=mmHg
